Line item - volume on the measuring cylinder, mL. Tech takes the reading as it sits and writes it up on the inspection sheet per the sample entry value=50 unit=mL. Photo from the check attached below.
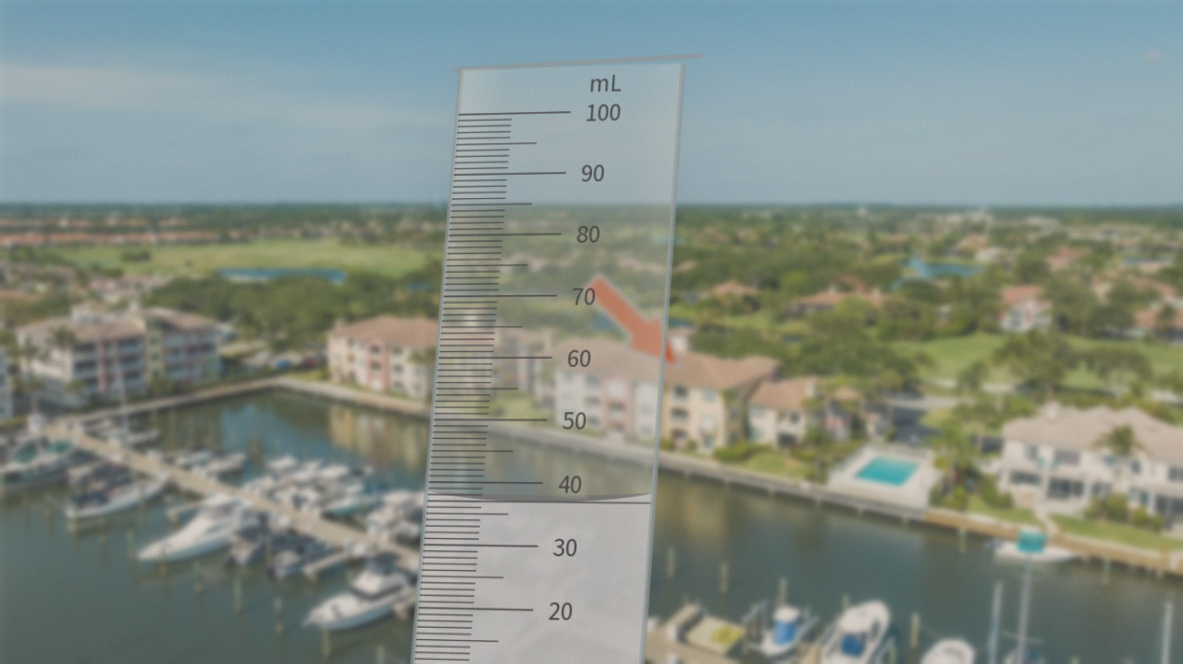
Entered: value=37 unit=mL
